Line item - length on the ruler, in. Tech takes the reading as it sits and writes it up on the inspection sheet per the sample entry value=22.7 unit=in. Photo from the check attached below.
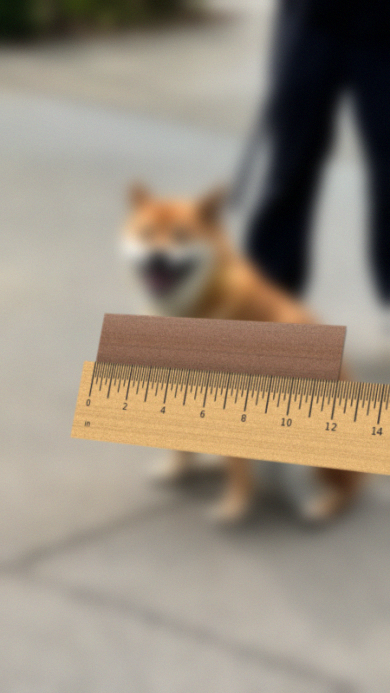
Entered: value=12 unit=in
